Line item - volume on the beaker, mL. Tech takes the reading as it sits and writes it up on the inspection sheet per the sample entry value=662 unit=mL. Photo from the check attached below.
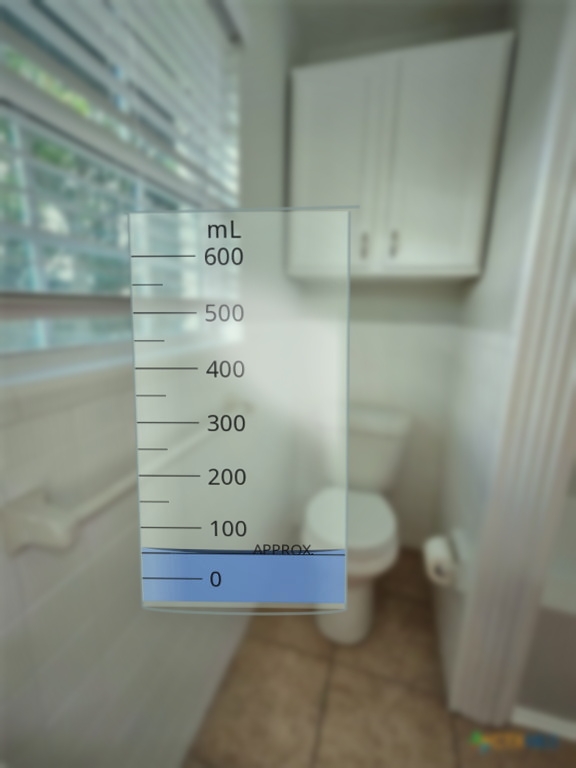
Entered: value=50 unit=mL
